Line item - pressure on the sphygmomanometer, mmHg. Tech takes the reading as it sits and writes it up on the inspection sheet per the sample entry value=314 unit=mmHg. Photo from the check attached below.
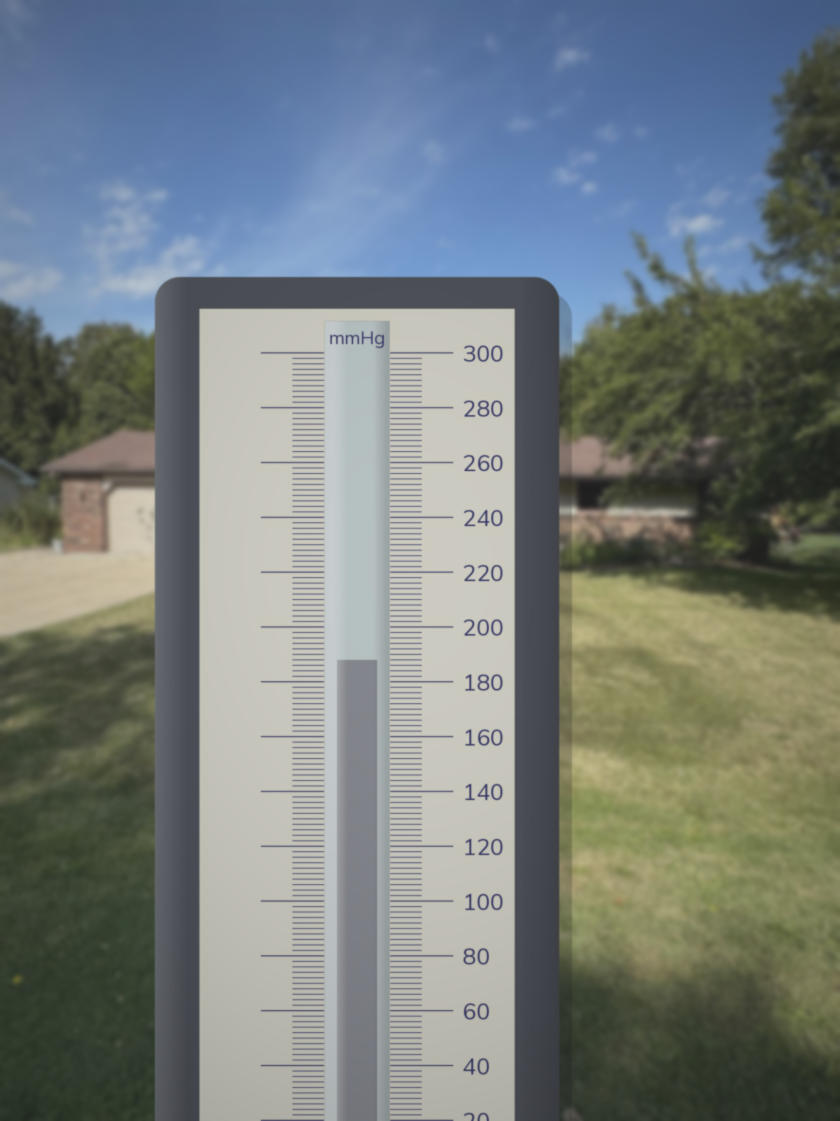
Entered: value=188 unit=mmHg
